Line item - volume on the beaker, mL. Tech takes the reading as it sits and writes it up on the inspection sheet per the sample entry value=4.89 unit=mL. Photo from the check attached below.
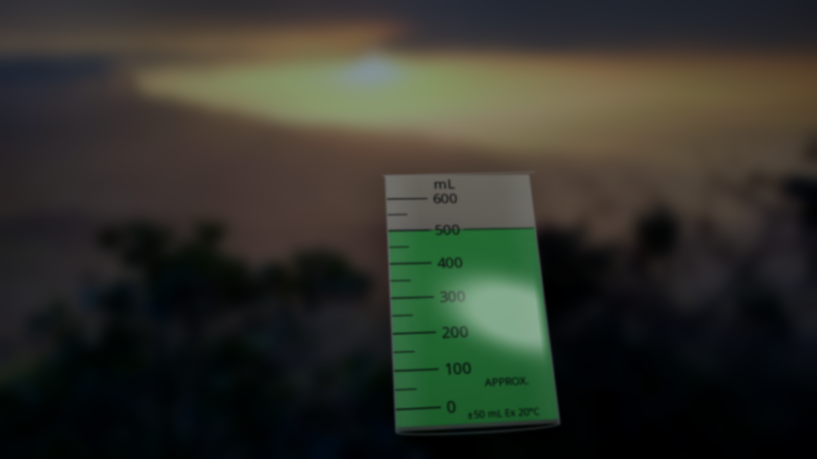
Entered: value=500 unit=mL
